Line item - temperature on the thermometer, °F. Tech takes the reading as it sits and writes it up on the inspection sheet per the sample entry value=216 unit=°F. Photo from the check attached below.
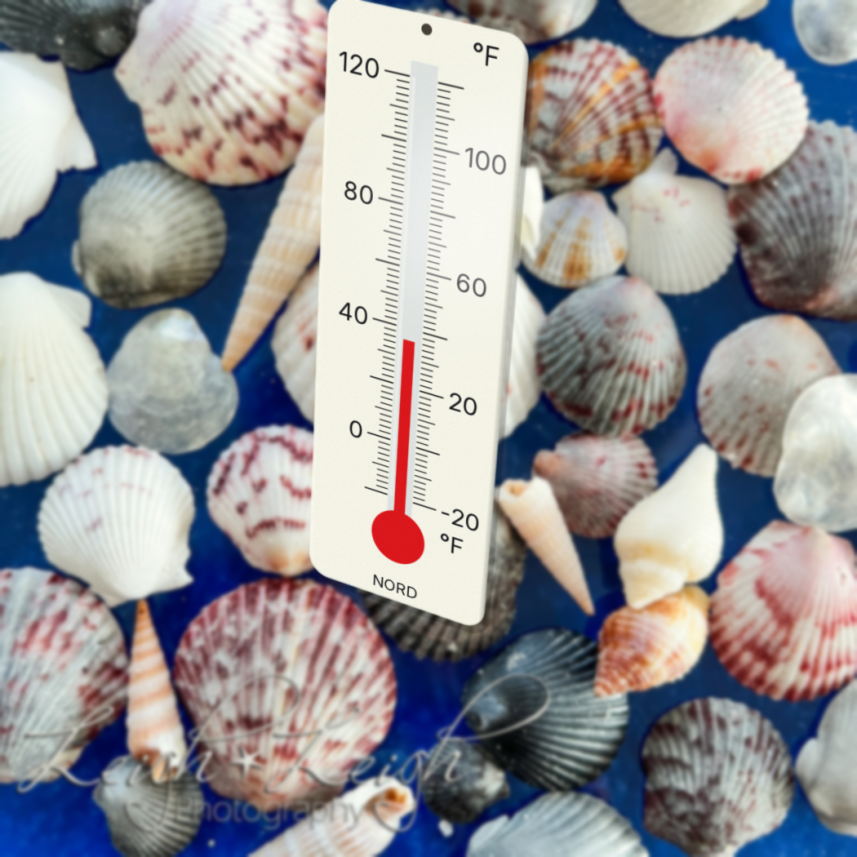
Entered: value=36 unit=°F
